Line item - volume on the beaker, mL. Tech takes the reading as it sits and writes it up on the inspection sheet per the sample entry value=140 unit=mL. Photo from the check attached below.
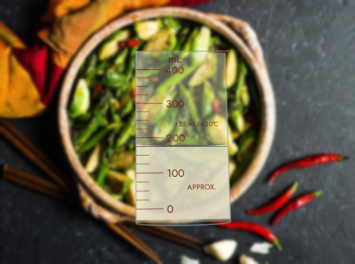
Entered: value=175 unit=mL
